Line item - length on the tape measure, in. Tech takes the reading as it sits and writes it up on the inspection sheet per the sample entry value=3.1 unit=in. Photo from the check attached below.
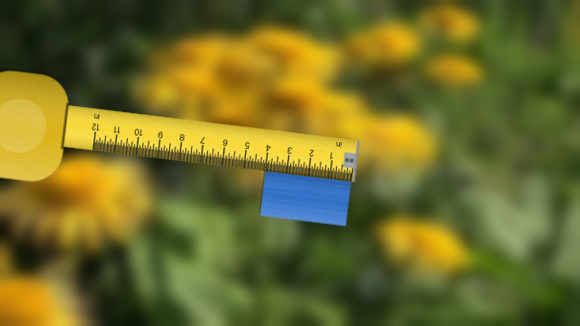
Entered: value=4 unit=in
